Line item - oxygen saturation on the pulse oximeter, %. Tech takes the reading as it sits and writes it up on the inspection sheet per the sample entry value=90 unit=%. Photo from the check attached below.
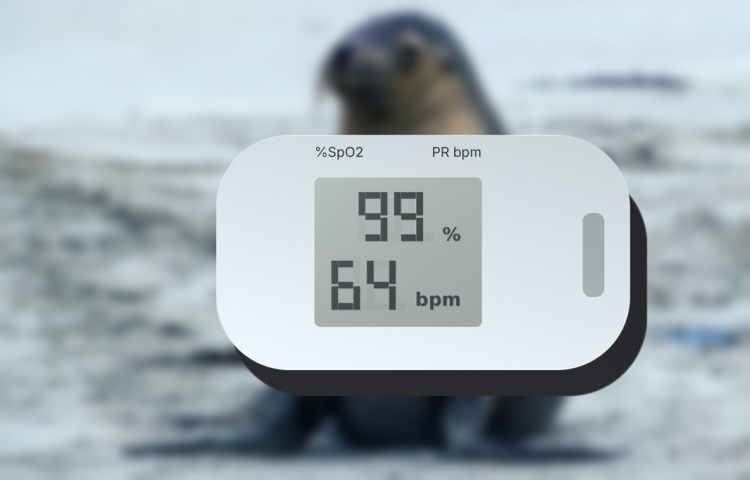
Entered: value=99 unit=%
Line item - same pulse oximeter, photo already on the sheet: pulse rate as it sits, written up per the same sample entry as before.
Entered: value=64 unit=bpm
